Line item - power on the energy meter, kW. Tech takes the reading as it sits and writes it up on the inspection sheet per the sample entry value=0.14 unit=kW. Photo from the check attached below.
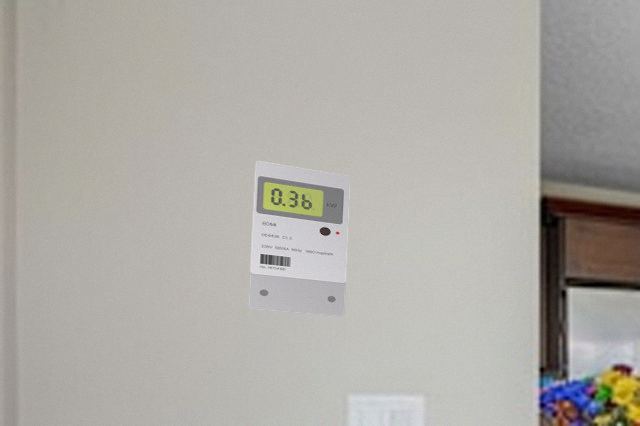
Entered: value=0.36 unit=kW
